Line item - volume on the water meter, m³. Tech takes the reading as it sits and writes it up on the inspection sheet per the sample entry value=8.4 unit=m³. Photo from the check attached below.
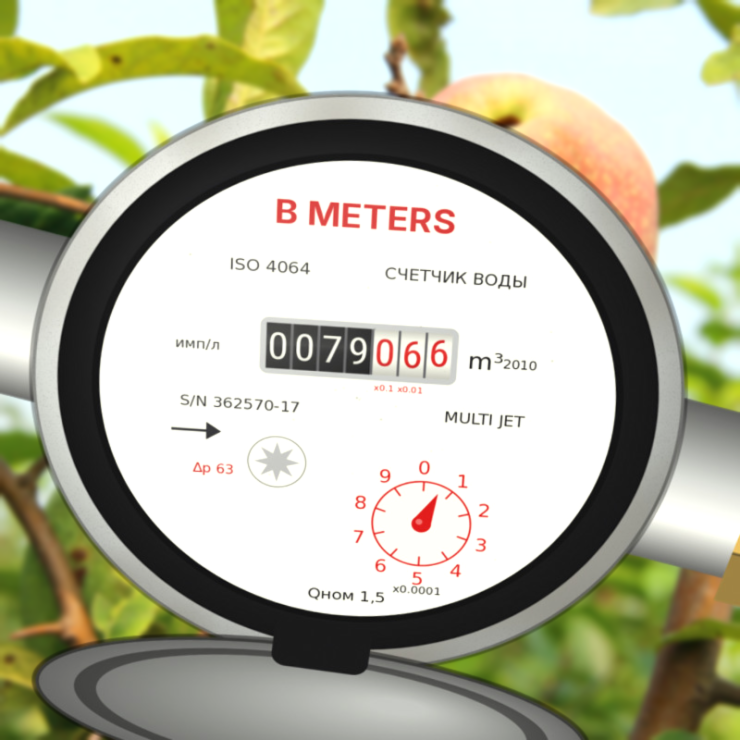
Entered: value=79.0660 unit=m³
